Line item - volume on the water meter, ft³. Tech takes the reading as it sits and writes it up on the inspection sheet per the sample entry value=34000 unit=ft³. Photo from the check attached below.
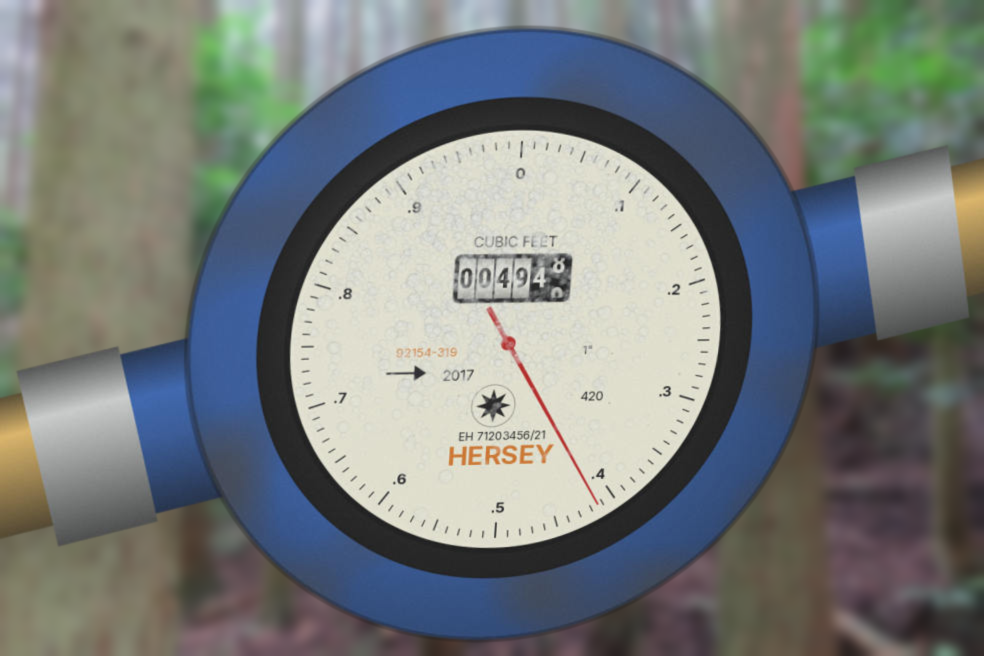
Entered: value=4948.41 unit=ft³
